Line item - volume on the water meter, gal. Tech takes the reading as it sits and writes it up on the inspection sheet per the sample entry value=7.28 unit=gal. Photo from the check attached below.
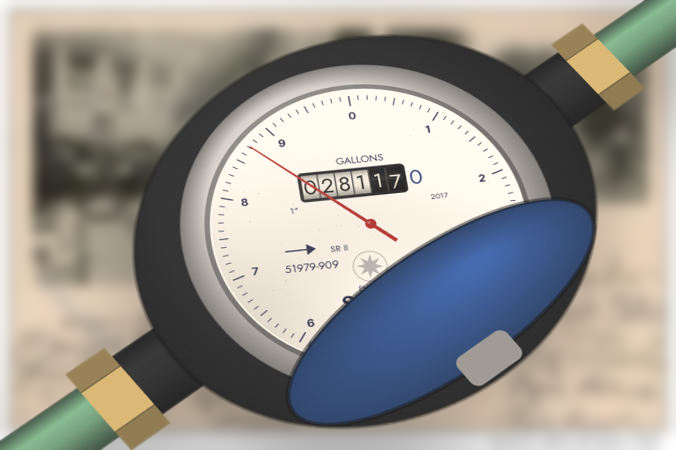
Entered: value=281168.7 unit=gal
